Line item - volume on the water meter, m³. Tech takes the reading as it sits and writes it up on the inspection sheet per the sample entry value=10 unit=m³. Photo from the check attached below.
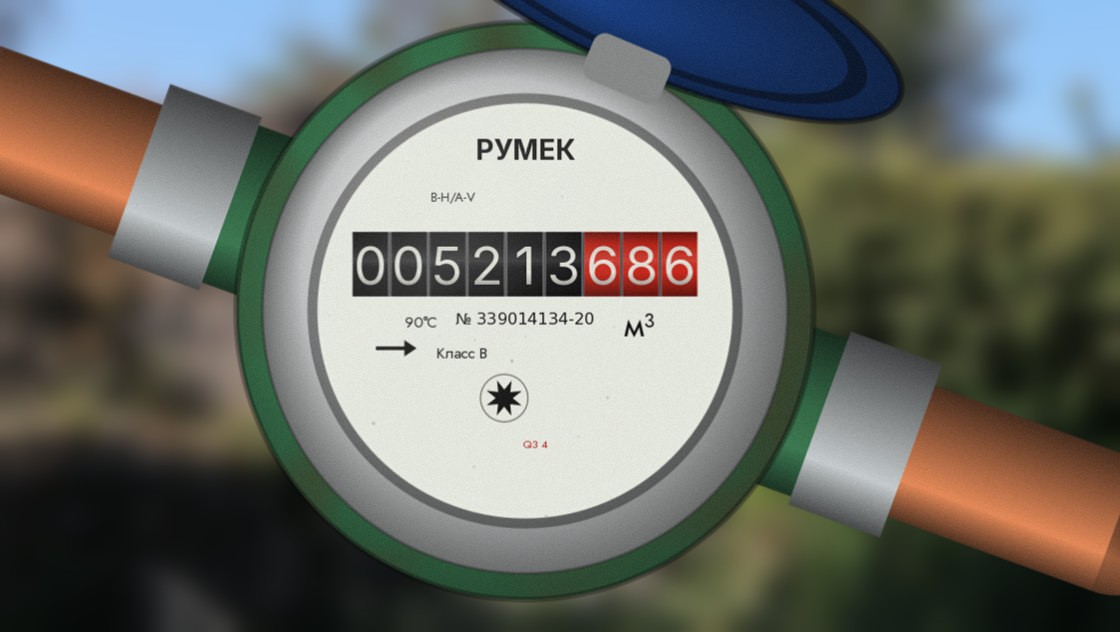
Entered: value=5213.686 unit=m³
